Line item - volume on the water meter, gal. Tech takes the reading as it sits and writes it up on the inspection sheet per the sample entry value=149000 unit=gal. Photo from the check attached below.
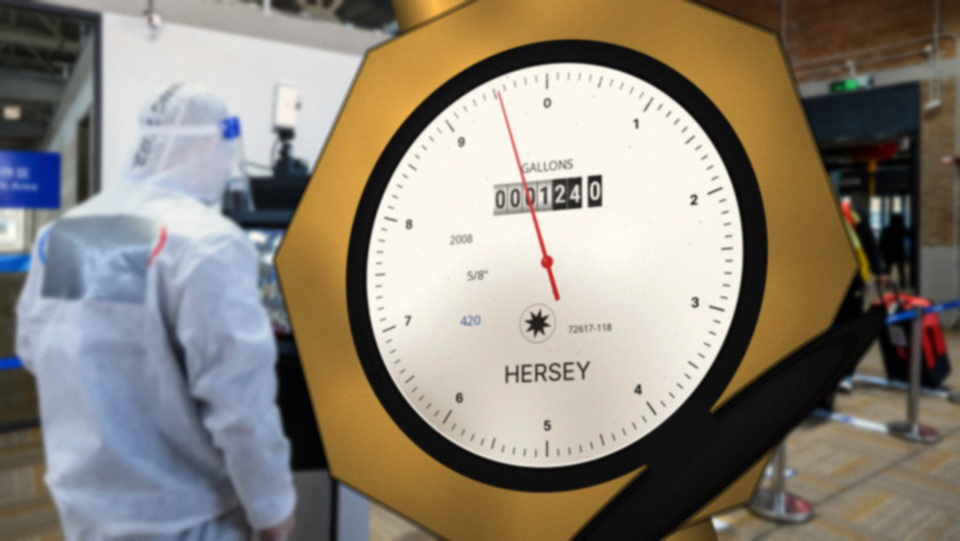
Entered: value=1239.5 unit=gal
